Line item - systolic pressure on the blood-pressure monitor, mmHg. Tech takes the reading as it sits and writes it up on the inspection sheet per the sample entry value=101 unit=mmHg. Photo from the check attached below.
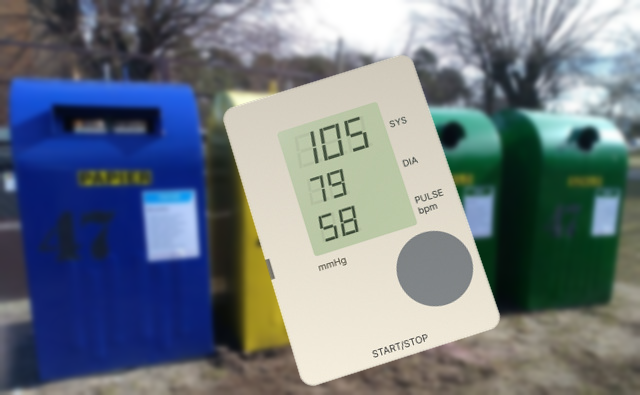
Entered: value=105 unit=mmHg
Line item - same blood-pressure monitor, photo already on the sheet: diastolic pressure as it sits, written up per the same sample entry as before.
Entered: value=79 unit=mmHg
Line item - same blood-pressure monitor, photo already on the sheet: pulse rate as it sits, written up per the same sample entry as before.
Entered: value=58 unit=bpm
